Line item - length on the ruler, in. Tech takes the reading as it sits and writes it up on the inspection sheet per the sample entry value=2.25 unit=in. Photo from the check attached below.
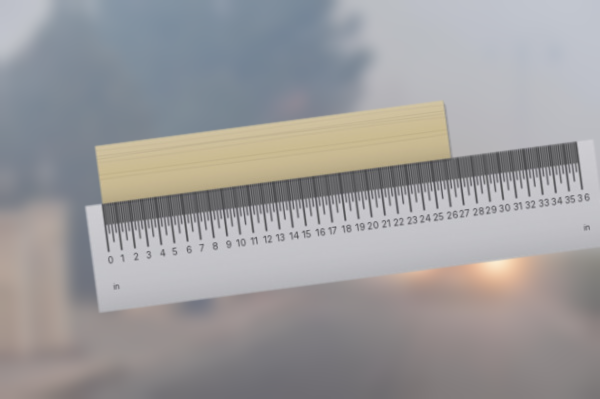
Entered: value=26.5 unit=in
